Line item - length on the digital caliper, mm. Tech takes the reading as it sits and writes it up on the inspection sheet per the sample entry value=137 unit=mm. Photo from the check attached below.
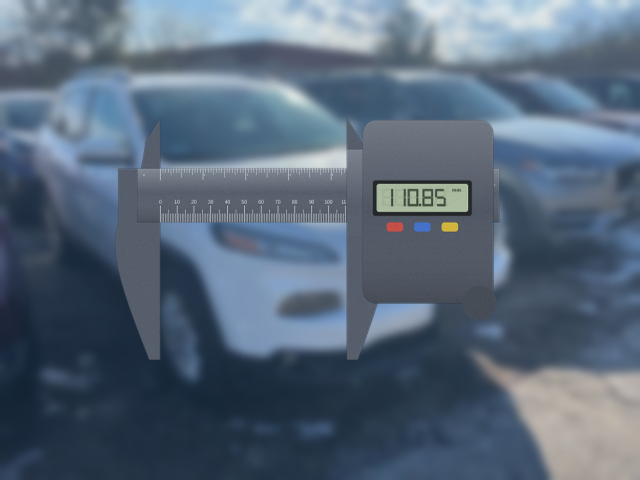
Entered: value=110.85 unit=mm
